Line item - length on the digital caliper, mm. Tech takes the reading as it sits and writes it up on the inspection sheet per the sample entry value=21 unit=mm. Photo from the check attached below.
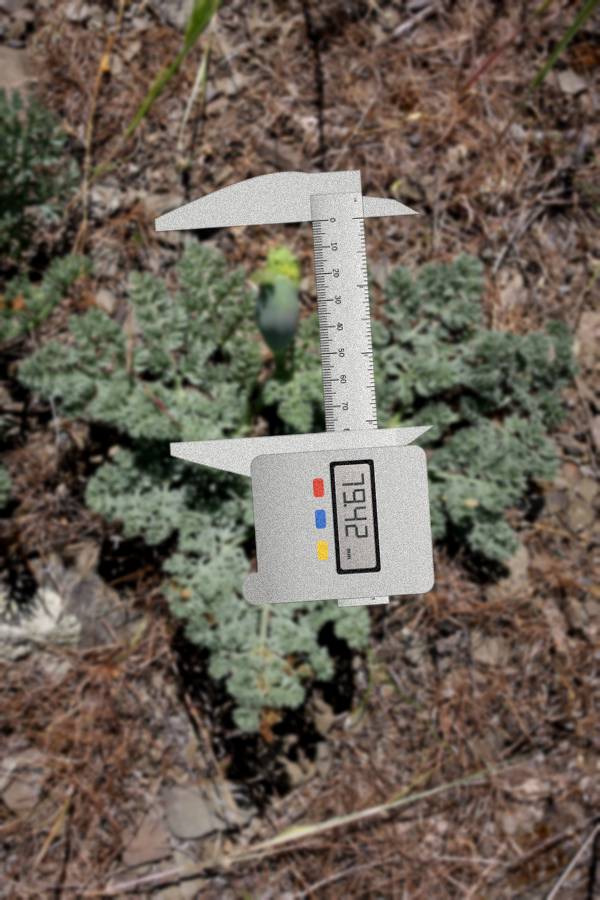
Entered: value=79.42 unit=mm
